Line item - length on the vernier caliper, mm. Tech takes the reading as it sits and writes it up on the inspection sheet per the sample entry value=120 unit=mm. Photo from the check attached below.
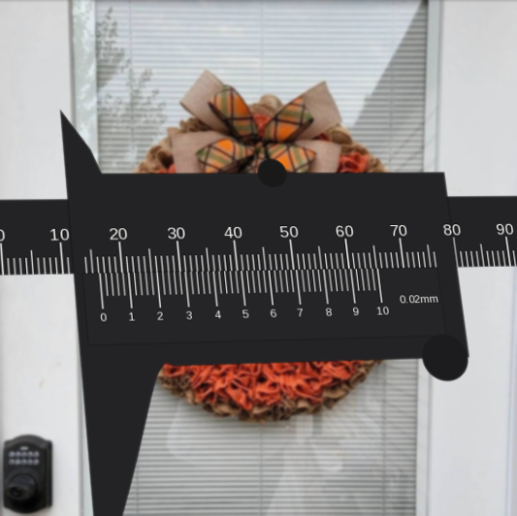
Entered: value=16.2 unit=mm
